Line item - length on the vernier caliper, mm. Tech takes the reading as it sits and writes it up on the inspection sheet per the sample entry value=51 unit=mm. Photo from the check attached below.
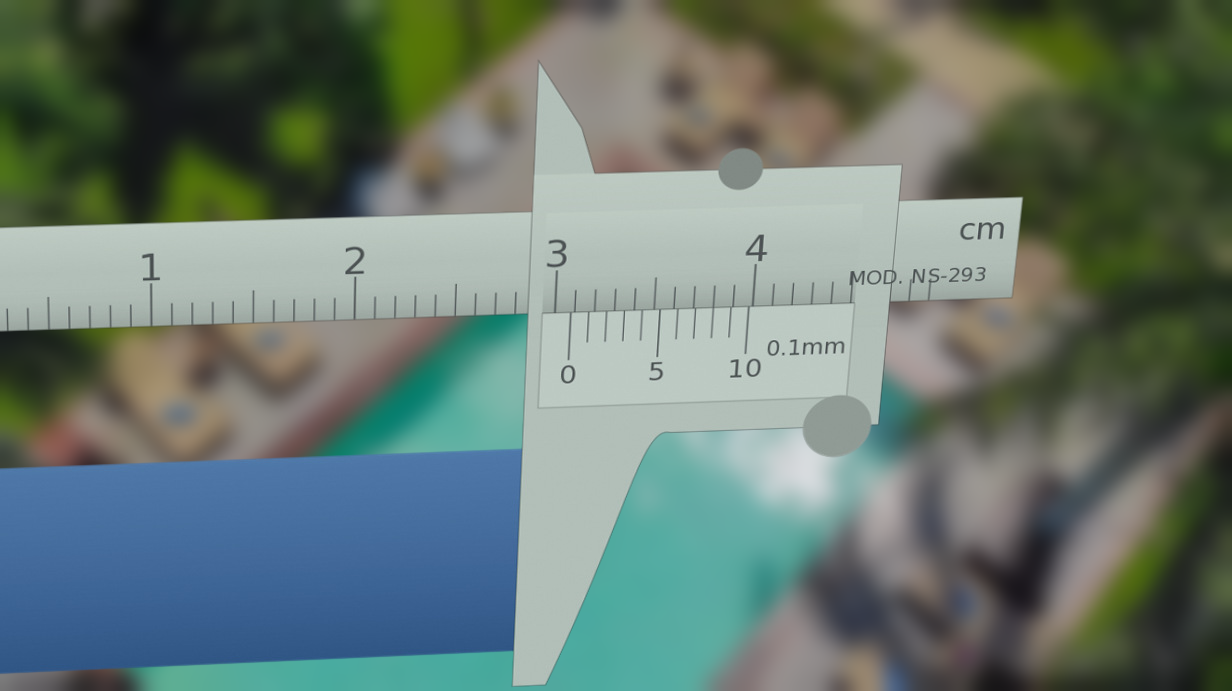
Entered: value=30.8 unit=mm
